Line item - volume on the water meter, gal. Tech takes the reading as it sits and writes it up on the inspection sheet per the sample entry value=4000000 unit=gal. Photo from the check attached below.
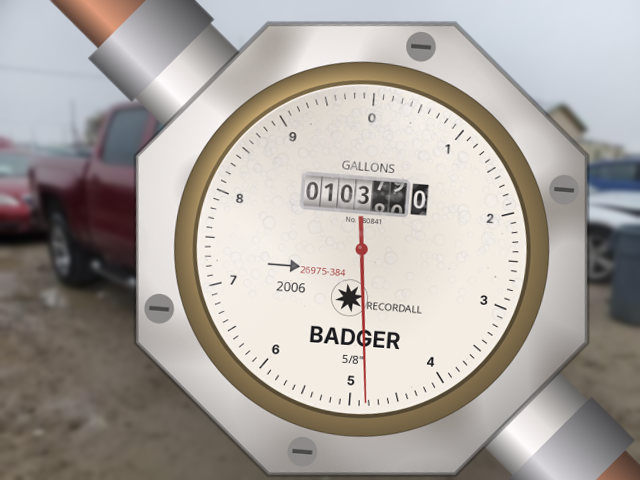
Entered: value=103794.8 unit=gal
